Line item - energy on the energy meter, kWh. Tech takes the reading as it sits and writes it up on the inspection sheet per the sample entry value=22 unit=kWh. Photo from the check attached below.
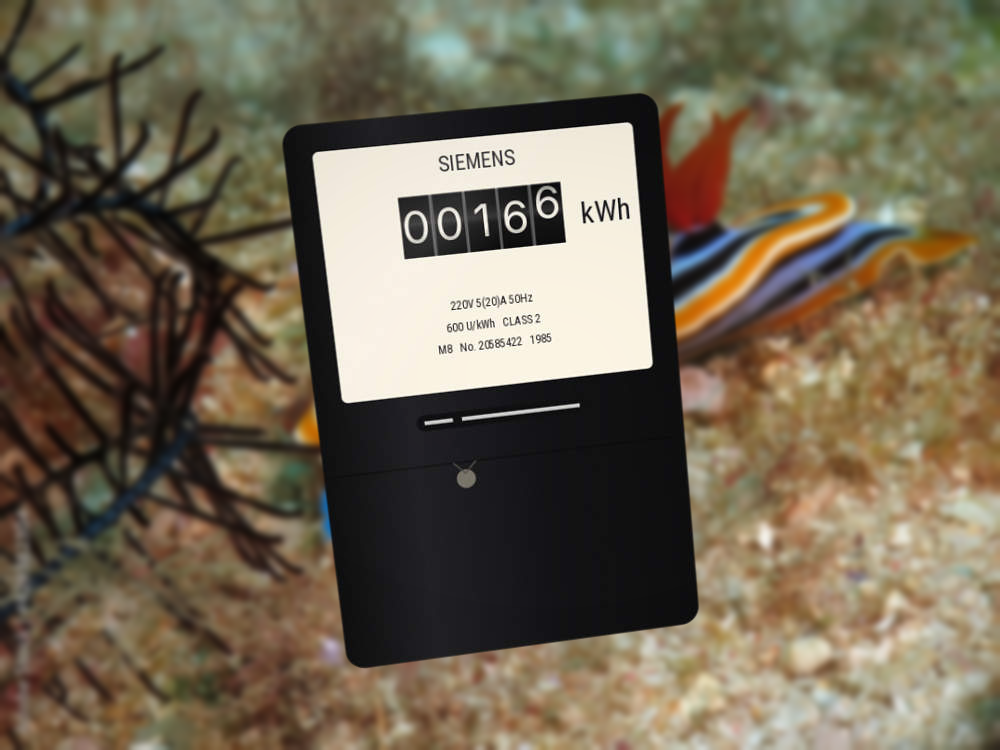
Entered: value=166 unit=kWh
